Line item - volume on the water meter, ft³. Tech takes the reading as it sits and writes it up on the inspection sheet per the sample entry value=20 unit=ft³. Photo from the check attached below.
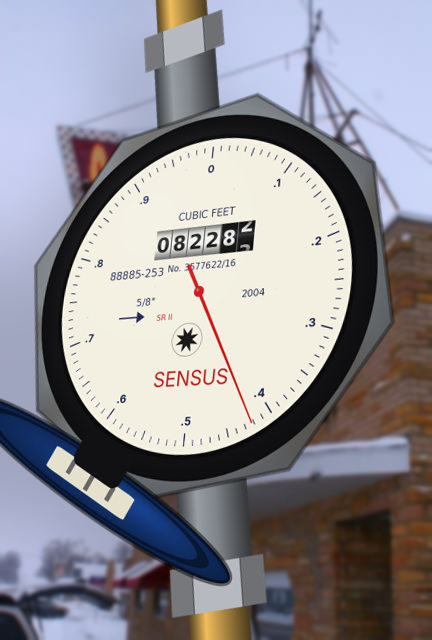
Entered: value=82282.42 unit=ft³
